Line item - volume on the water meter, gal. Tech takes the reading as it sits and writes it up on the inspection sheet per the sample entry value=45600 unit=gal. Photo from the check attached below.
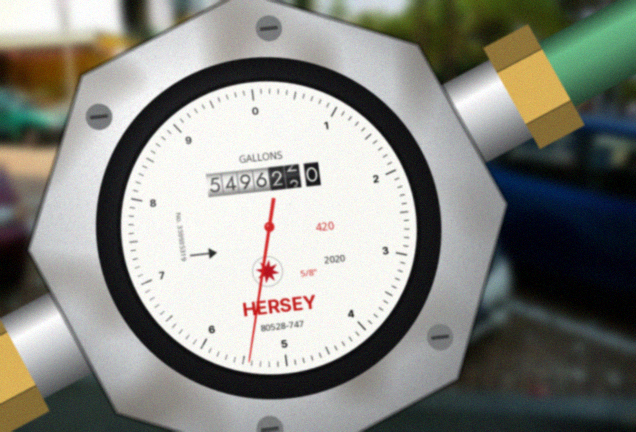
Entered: value=5496225.4 unit=gal
